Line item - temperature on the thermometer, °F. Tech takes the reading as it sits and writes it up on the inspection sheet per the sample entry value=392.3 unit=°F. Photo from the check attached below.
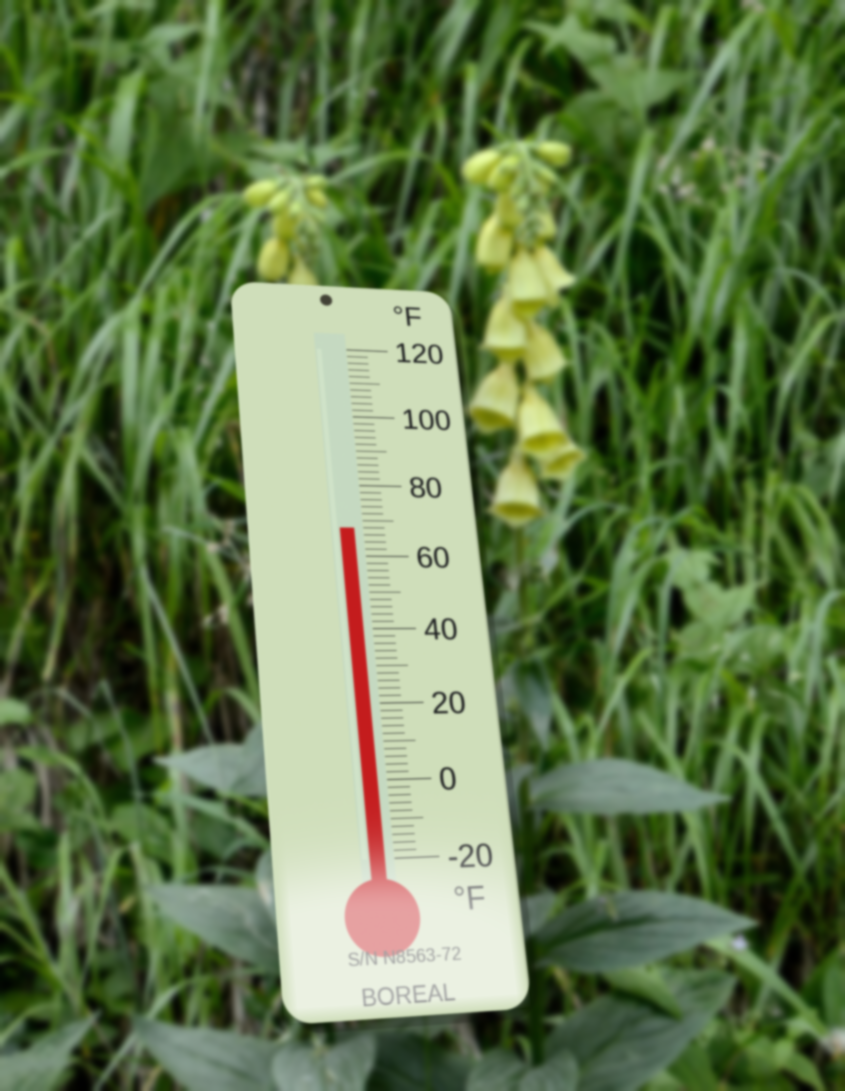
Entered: value=68 unit=°F
